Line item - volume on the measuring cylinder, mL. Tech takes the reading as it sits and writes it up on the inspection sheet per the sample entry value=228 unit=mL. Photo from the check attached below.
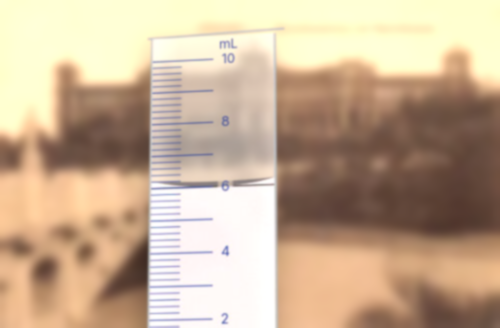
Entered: value=6 unit=mL
